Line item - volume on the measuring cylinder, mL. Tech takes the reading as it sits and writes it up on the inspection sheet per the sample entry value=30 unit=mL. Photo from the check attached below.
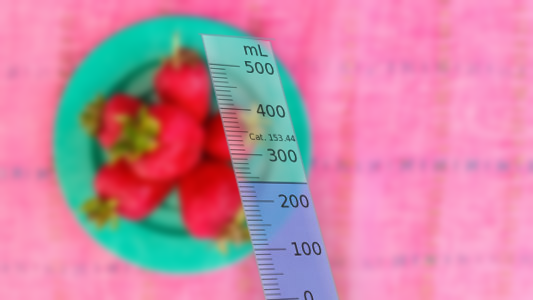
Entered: value=240 unit=mL
